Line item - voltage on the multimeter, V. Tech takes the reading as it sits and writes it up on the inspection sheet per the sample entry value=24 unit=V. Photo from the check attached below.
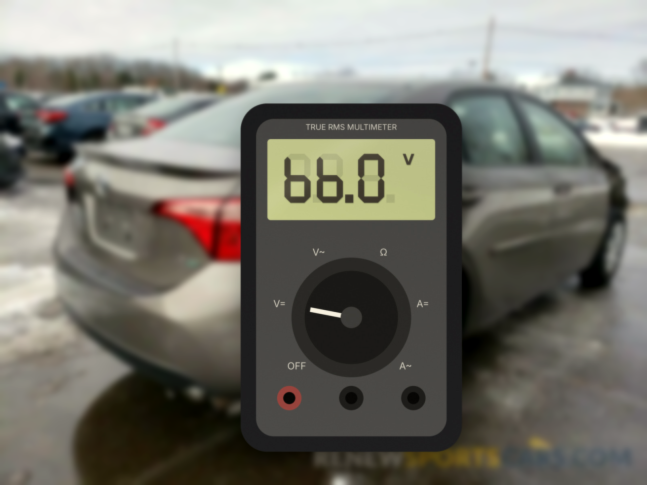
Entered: value=66.0 unit=V
